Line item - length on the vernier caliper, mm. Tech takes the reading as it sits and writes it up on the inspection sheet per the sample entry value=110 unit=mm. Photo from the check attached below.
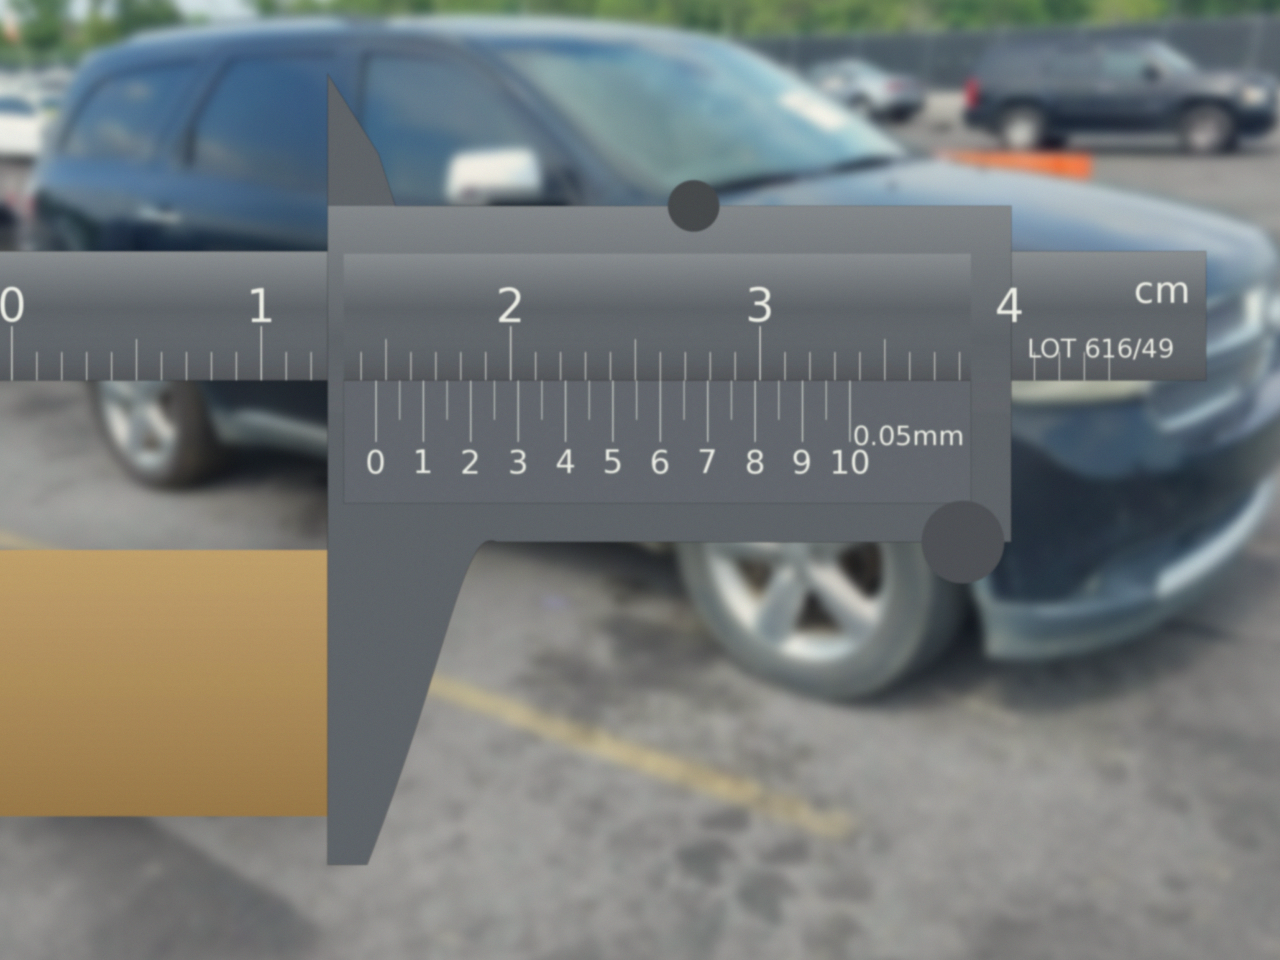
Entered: value=14.6 unit=mm
